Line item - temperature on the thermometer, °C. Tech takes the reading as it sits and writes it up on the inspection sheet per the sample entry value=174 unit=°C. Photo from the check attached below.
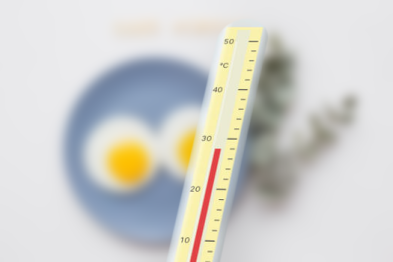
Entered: value=28 unit=°C
